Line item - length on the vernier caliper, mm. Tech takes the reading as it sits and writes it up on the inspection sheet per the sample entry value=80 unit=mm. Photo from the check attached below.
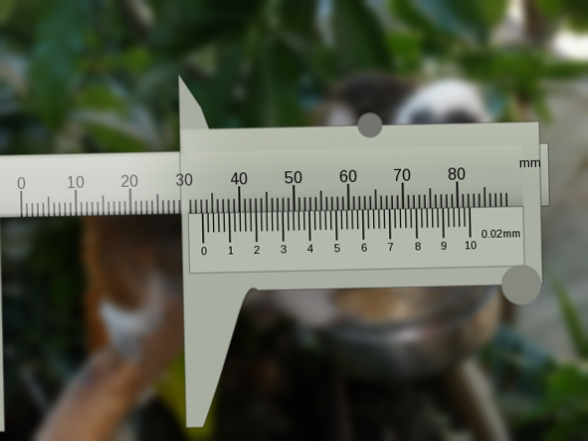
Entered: value=33.2 unit=mm
